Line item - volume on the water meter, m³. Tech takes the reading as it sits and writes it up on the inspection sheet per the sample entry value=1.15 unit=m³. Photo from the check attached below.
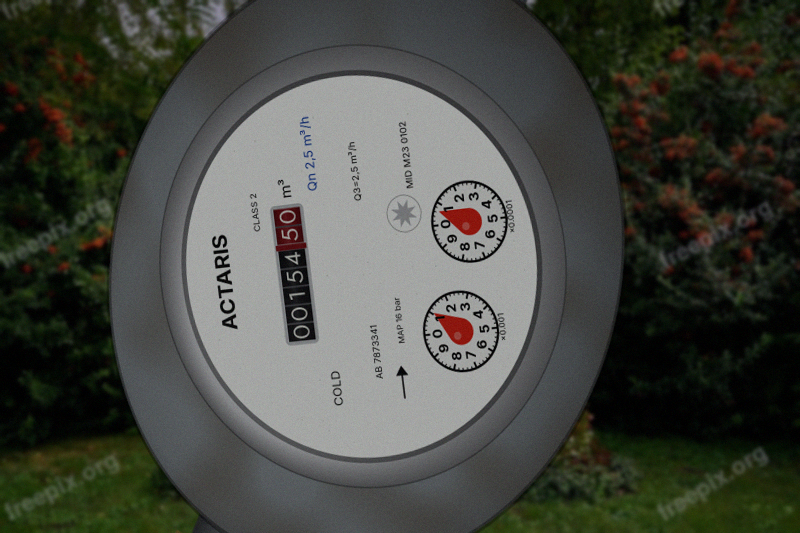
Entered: value=154.5010 unit=m³
